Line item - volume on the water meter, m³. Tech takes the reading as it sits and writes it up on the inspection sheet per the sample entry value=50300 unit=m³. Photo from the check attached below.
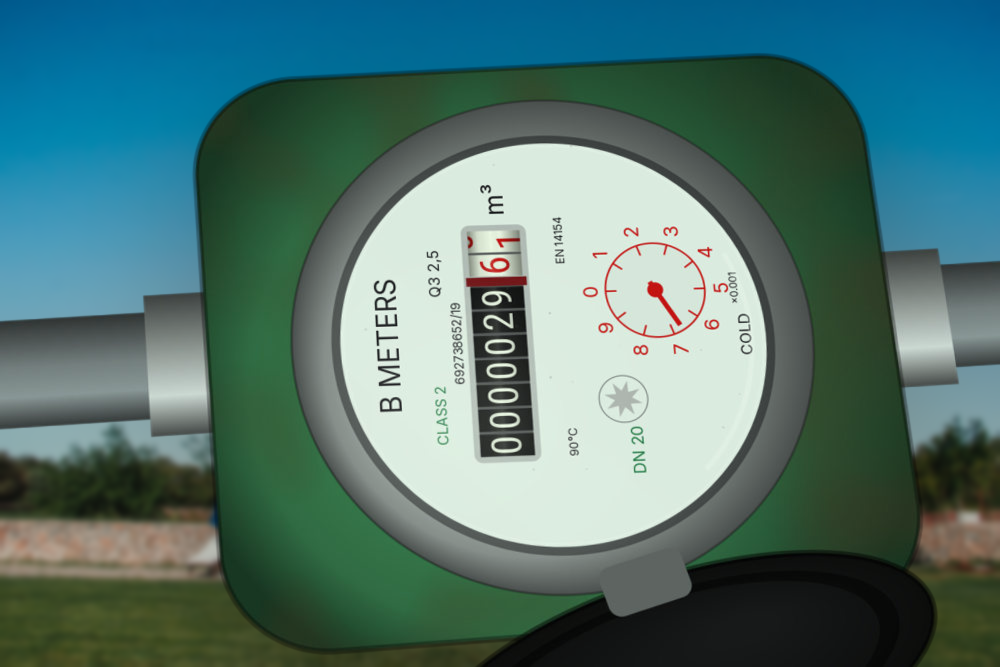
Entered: value=29.606 unit=m³
